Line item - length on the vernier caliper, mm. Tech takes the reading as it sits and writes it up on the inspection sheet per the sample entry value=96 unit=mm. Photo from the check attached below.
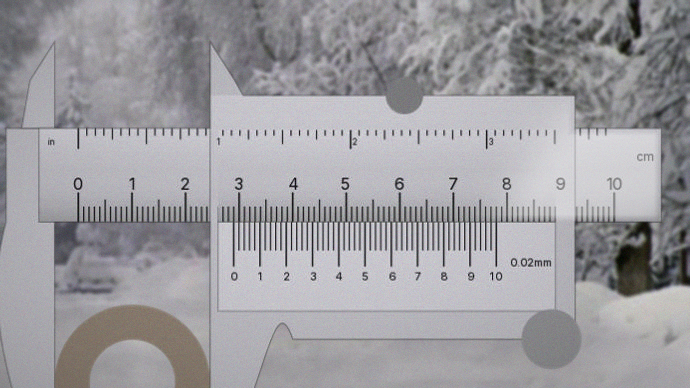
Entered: value=29.0 unit=mm
